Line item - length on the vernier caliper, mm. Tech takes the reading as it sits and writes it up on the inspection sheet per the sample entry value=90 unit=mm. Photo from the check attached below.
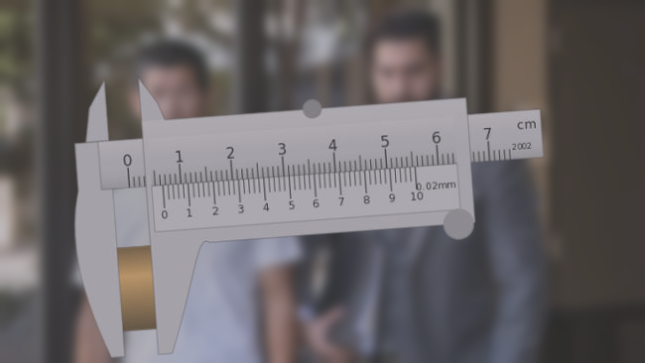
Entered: value=6.5 unit=mm
